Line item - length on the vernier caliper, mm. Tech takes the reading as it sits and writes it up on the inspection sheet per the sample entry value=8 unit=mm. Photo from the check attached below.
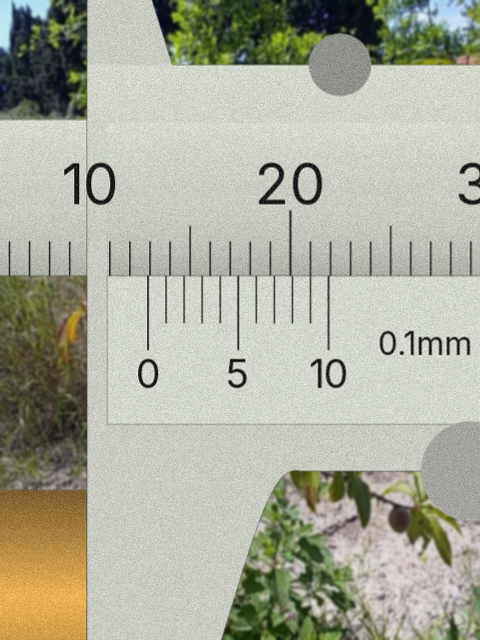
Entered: value=12.9 unit=mm
